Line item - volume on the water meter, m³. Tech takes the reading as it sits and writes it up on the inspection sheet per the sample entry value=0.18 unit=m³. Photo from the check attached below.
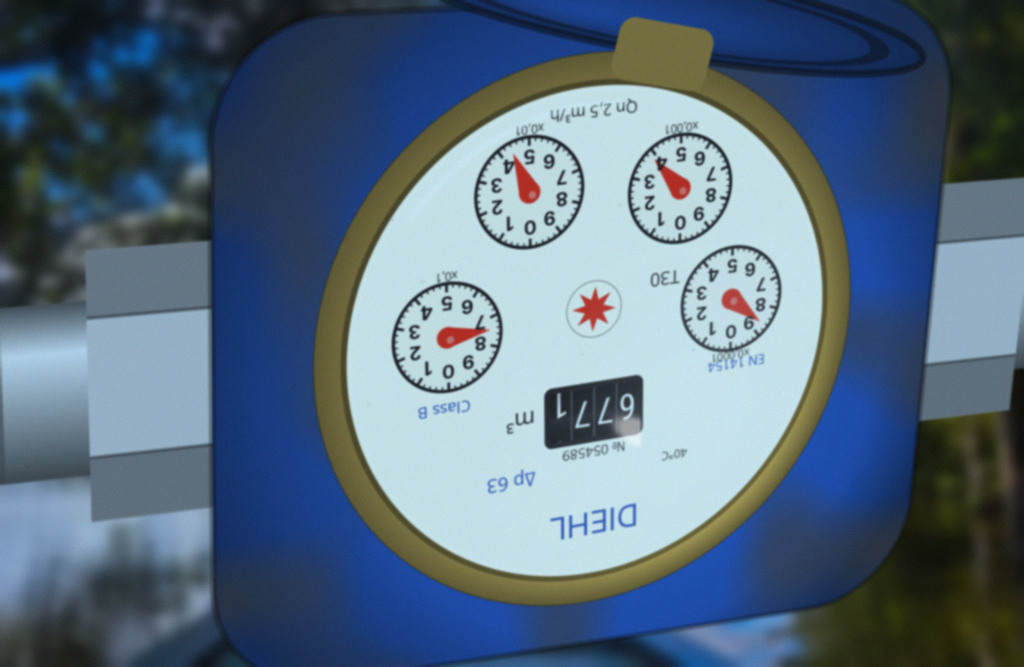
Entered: value=6770.7438 unit=m³
